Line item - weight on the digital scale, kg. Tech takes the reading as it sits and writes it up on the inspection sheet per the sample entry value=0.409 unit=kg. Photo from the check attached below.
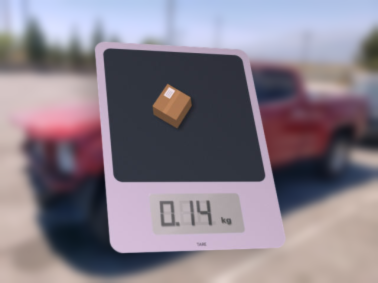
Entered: value=0.14 unit=kg
